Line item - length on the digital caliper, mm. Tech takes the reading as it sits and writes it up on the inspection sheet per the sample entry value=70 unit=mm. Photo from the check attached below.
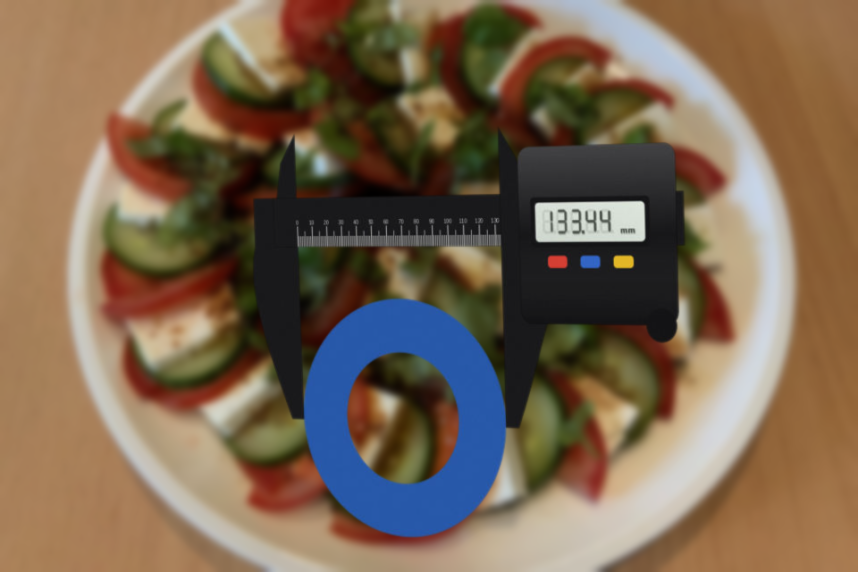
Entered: value=133.44 unit=mm
